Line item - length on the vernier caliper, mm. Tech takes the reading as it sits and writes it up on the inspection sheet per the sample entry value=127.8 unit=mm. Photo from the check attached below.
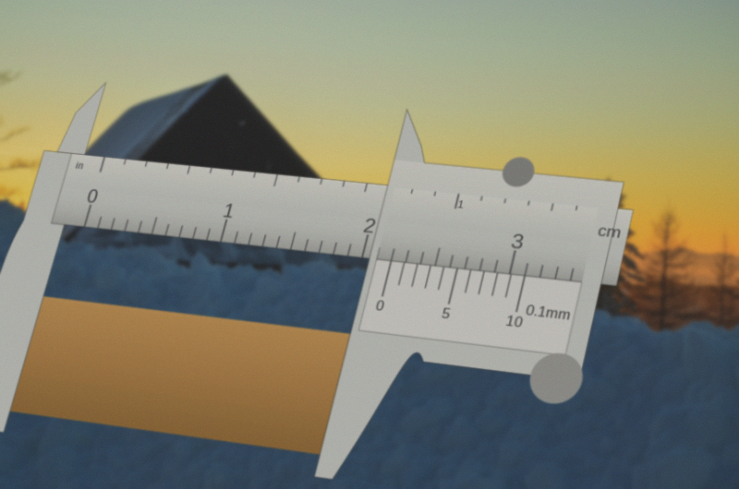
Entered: value=22.0 unit=mm
